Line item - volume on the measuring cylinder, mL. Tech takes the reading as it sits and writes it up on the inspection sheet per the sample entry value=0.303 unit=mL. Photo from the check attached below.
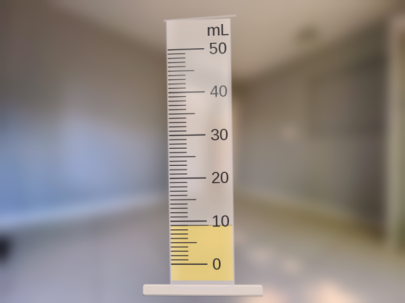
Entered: value=9 unit=mL
